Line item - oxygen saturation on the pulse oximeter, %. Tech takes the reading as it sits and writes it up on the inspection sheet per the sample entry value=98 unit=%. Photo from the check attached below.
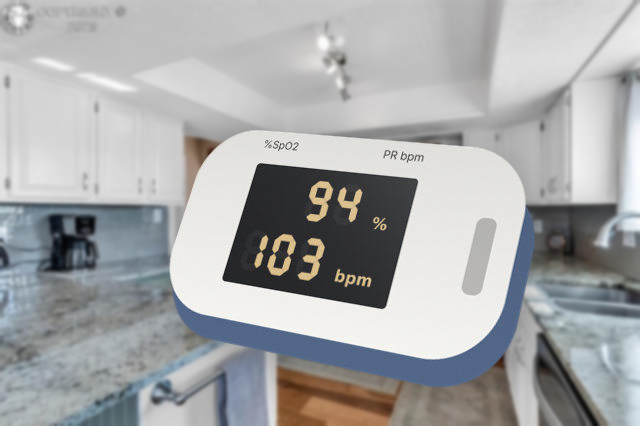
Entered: value=94 unit=%
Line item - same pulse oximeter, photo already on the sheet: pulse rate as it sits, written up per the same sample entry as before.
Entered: value=103 unit=bpm
